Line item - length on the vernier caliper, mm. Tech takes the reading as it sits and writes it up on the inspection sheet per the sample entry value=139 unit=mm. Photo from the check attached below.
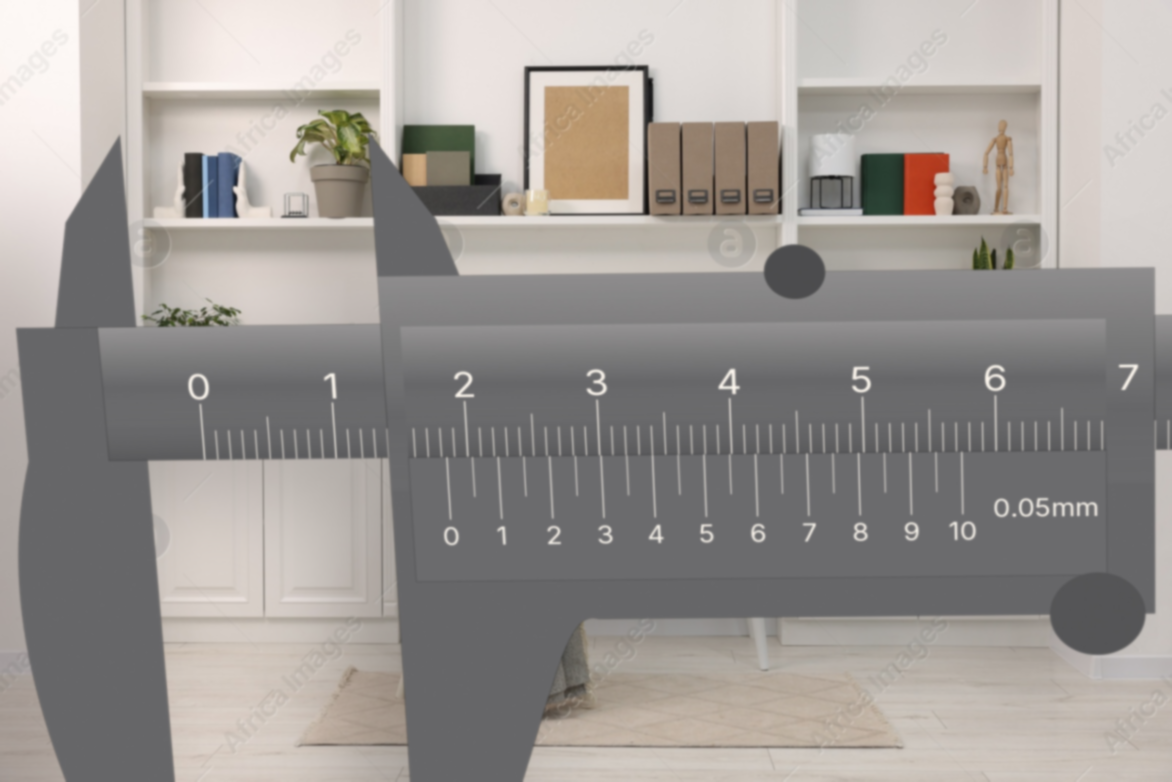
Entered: value=18.4 unit=mm
